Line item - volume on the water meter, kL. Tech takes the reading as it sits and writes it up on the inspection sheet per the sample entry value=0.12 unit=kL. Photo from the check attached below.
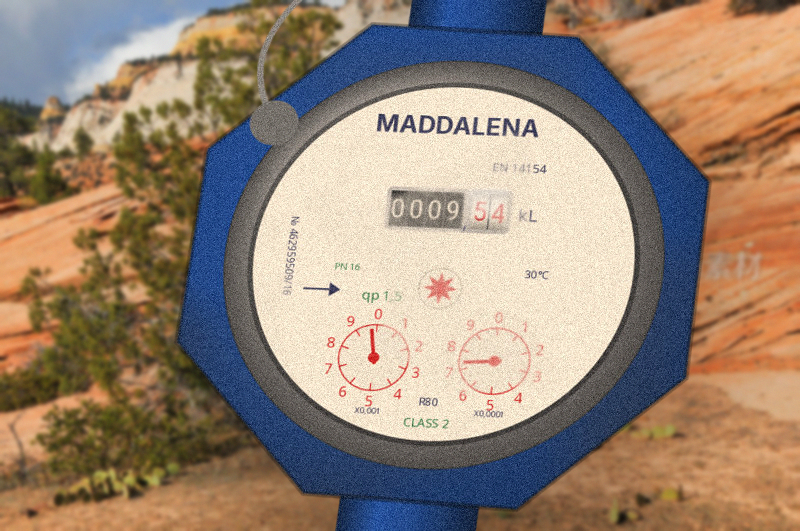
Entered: value=9.5397 unit=kL
